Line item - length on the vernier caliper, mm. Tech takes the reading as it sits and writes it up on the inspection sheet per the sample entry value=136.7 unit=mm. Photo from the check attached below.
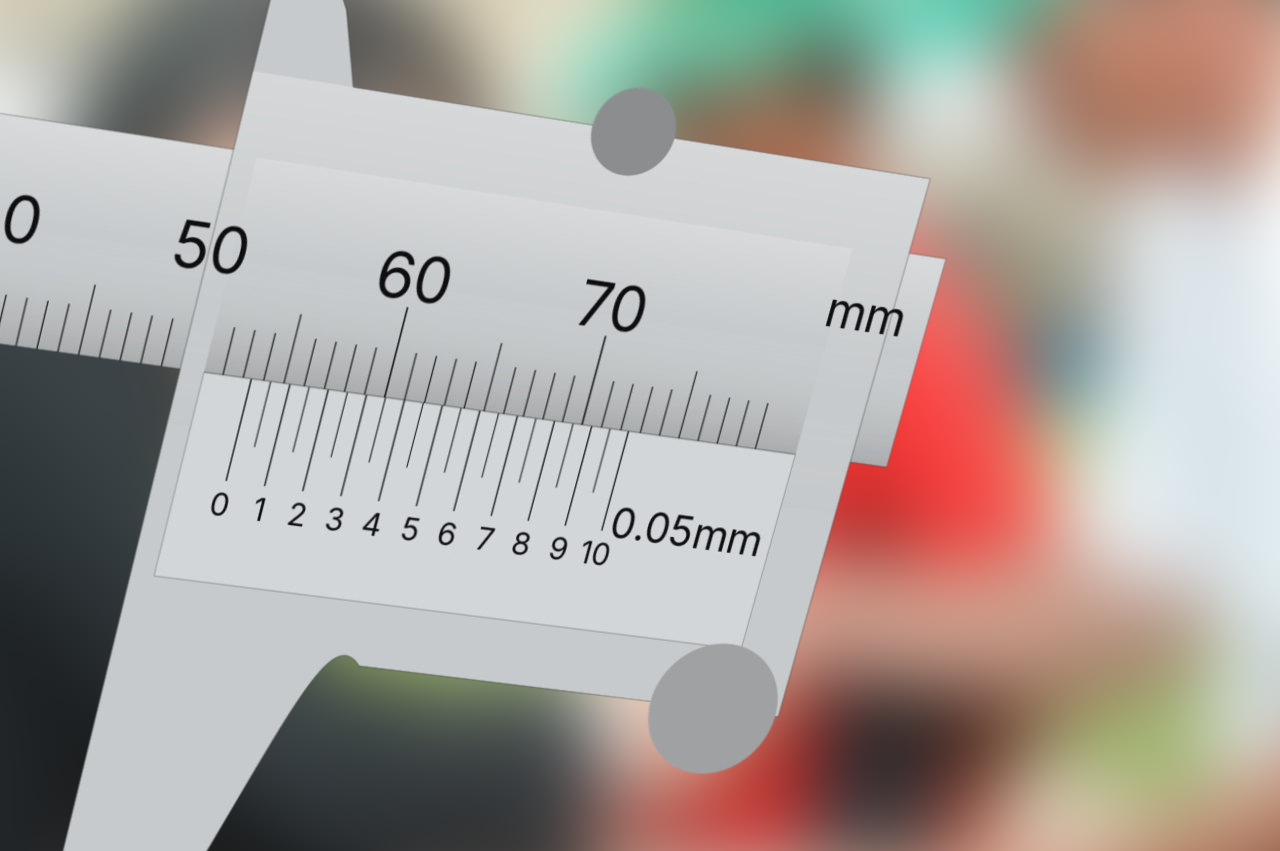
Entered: value=53.4 unit=mm
